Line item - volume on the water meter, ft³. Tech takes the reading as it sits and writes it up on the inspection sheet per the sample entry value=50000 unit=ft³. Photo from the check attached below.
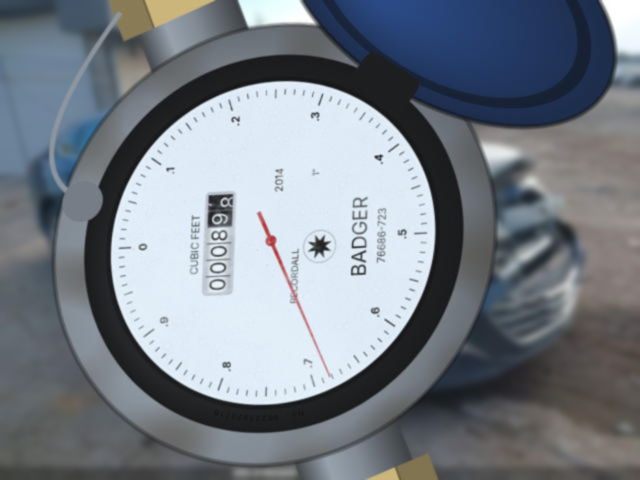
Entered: value=897.68 unit=ft³
